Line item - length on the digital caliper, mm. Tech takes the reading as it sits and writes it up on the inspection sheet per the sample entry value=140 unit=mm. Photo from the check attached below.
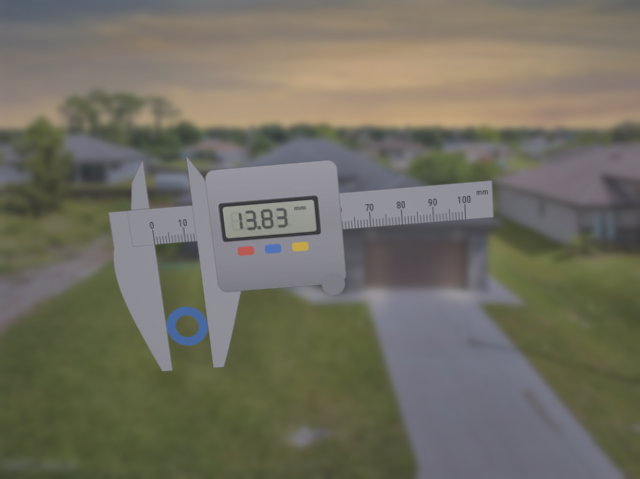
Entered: value=13.83 unit=mm
